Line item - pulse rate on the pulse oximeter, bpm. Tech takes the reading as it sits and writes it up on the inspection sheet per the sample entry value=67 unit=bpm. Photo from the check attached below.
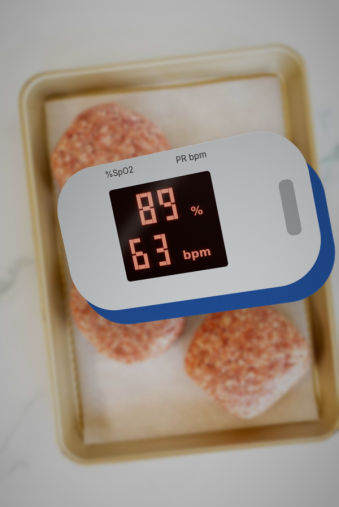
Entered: value=63 unit=bpm
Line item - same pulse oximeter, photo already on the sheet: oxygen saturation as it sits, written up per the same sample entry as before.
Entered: value=89 unit=%
